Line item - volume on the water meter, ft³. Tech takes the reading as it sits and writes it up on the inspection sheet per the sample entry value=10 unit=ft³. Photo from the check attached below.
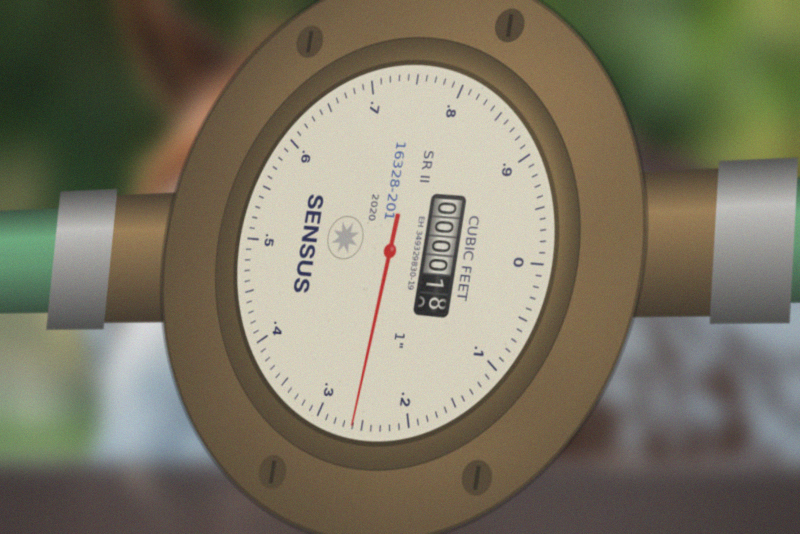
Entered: value=18.26 unit=ft³
